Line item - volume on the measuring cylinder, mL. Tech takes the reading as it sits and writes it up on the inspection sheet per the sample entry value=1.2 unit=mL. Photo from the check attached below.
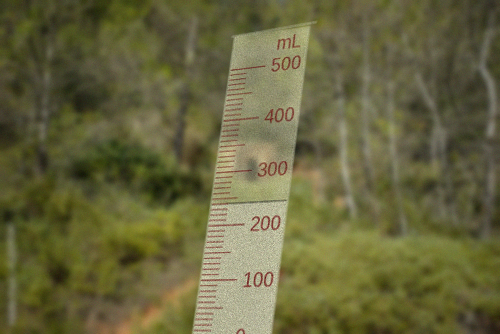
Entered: value=240 unit=mL
